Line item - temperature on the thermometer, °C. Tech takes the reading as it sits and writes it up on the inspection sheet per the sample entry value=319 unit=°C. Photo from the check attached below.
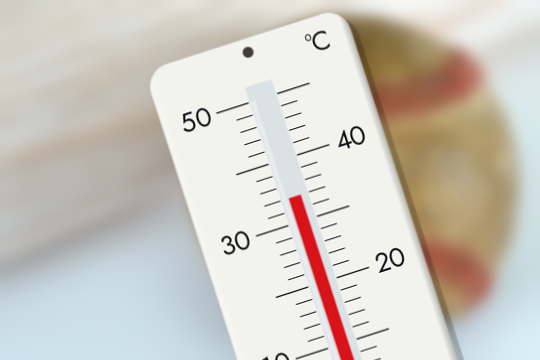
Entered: value=34 unit=°C
